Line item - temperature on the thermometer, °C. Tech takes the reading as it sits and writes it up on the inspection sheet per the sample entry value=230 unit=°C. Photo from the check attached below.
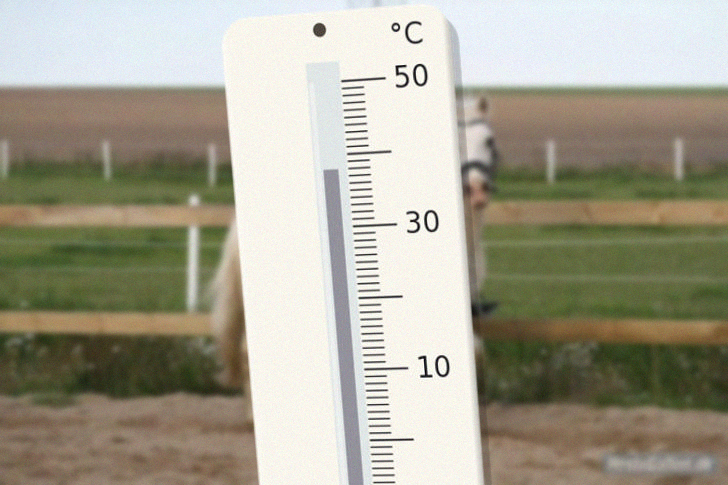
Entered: value=38 unit=°C
